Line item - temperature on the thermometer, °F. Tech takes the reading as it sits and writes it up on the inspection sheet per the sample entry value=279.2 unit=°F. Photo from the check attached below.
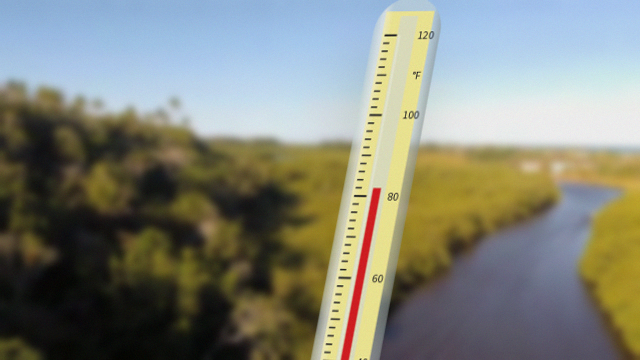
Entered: value=82 unit=°F
